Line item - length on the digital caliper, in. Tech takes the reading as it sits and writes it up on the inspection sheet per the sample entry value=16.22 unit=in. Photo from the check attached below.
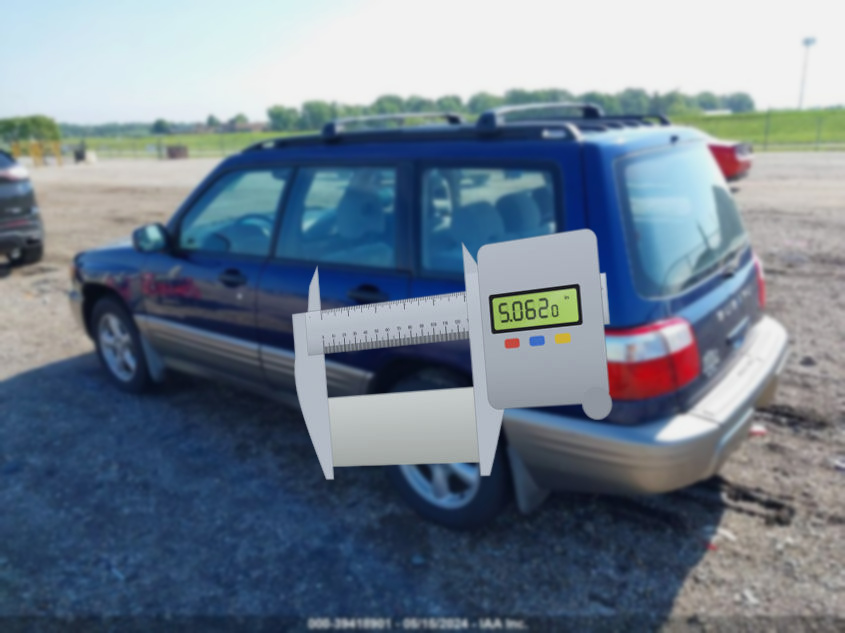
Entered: value=5.0620 unit=in
